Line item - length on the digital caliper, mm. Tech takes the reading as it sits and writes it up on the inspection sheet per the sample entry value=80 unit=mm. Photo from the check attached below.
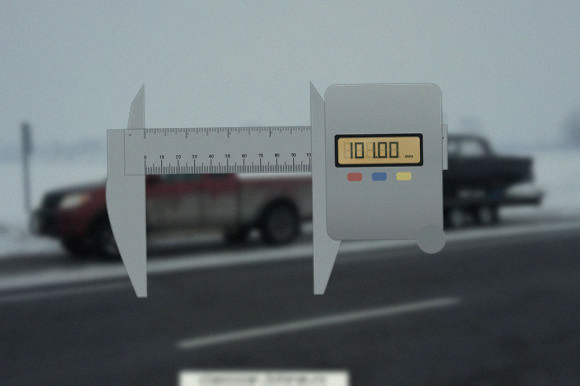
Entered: value=101.00 unit=mm
